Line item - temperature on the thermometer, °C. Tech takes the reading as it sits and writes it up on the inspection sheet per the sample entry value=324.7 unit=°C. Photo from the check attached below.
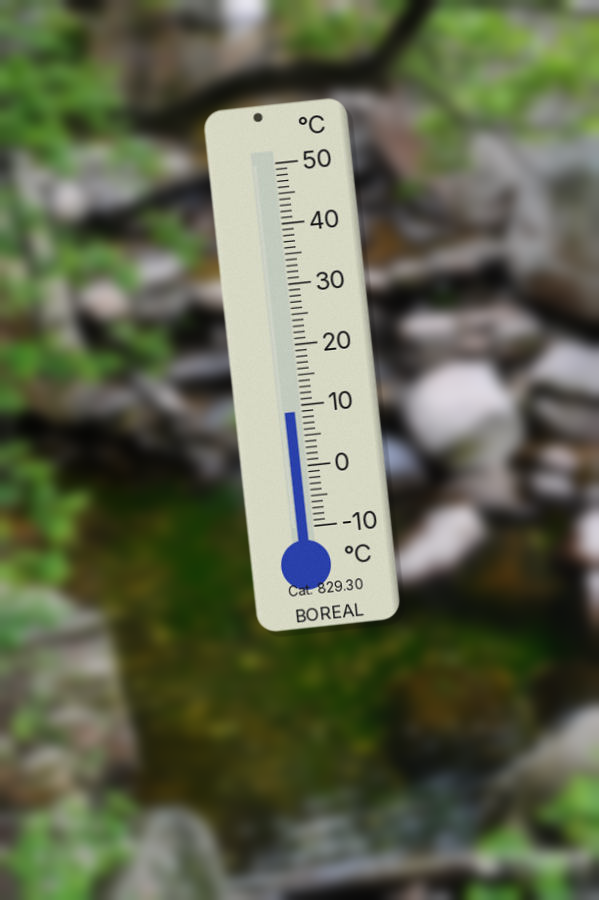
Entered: value=9 unit=°C
